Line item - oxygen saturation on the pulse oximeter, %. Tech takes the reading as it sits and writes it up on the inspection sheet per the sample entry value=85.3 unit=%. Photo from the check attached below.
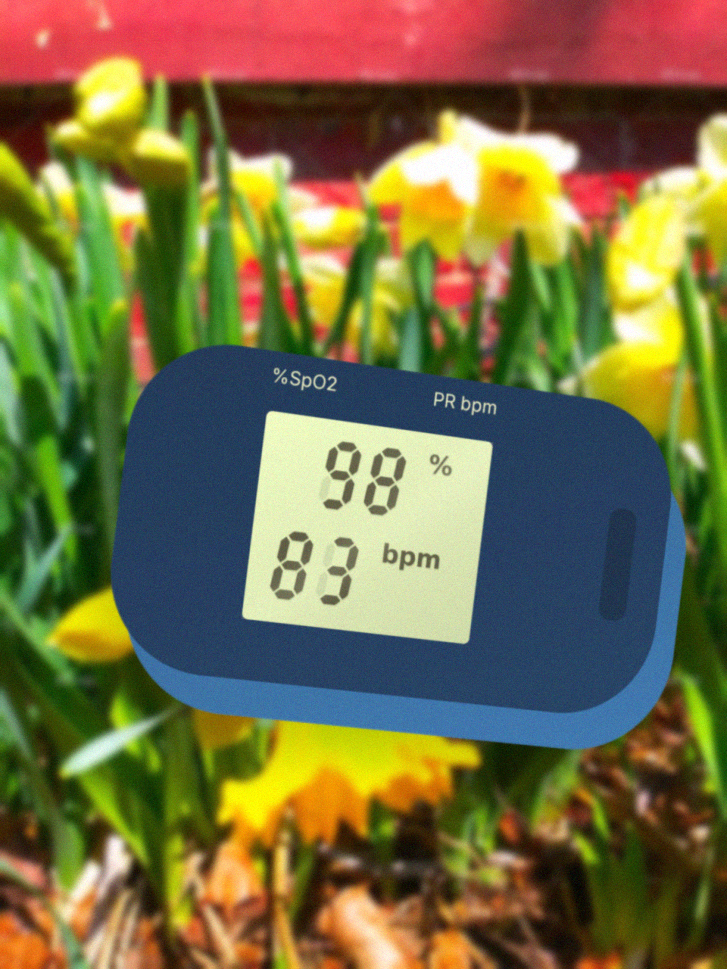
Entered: value=98 unit=%
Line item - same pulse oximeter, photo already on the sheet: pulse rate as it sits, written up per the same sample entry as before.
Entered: value=83 unit=bpm
